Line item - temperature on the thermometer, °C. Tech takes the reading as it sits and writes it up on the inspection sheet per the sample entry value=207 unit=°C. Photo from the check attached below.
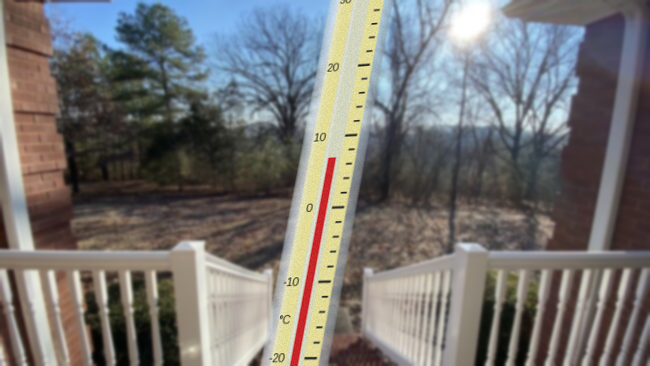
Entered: value=7 unit=°C
